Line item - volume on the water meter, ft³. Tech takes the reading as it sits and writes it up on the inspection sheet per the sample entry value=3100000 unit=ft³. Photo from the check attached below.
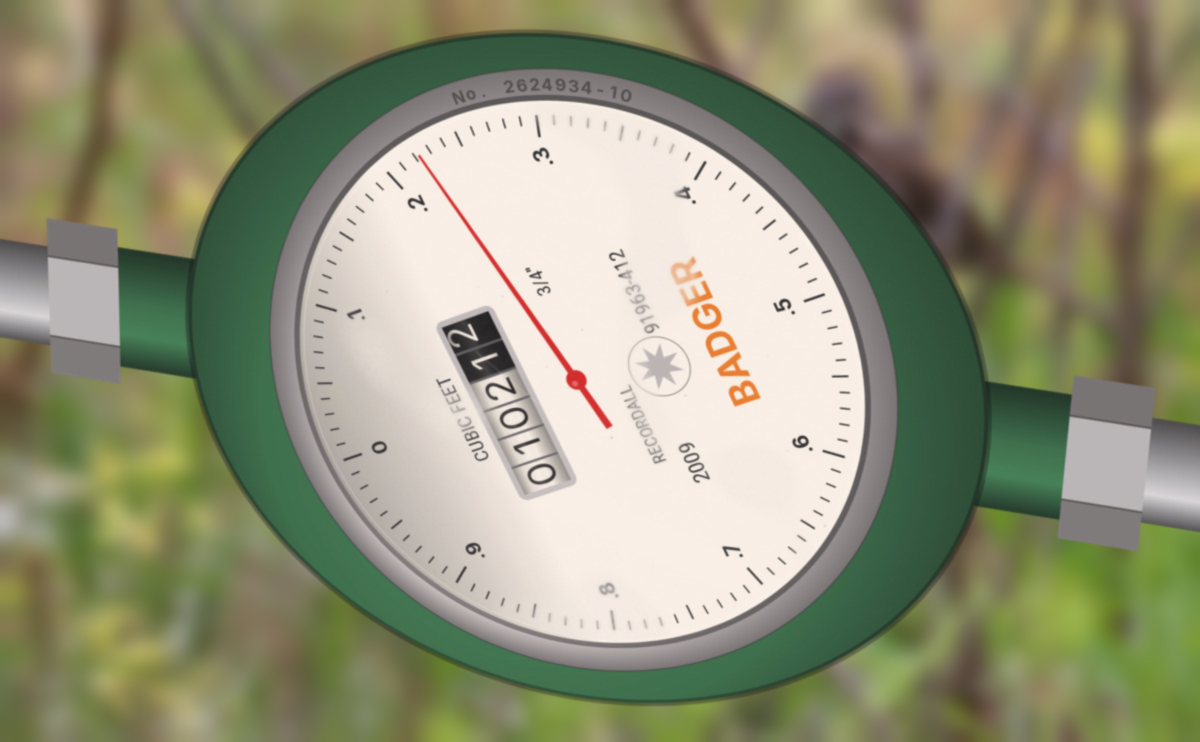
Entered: value=10212.22 unit=ft³
